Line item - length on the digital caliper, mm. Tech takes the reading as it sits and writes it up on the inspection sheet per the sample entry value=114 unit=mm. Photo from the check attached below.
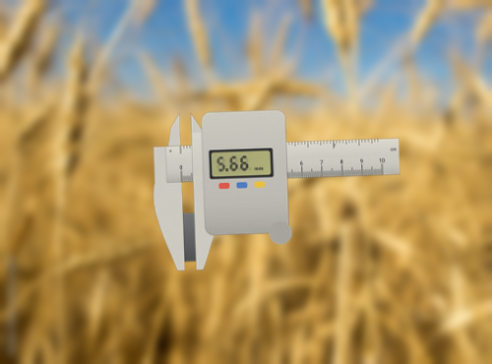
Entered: value=5.66 unit=mm
